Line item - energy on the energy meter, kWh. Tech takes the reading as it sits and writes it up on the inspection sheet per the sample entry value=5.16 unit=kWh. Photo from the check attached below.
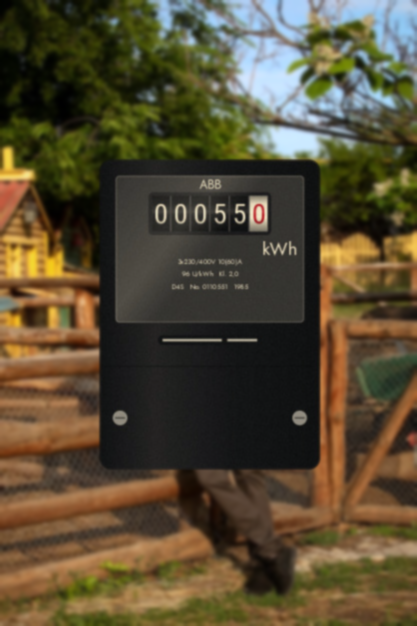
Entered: value=55.0 unit=kWh
